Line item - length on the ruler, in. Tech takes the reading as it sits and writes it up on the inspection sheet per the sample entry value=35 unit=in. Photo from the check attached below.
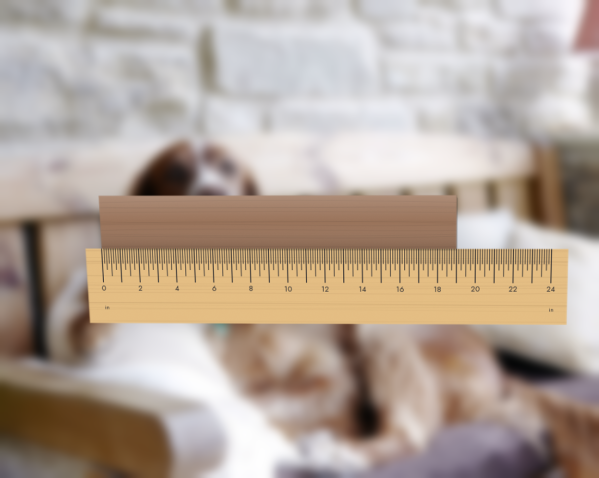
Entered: value=19 unit=in
